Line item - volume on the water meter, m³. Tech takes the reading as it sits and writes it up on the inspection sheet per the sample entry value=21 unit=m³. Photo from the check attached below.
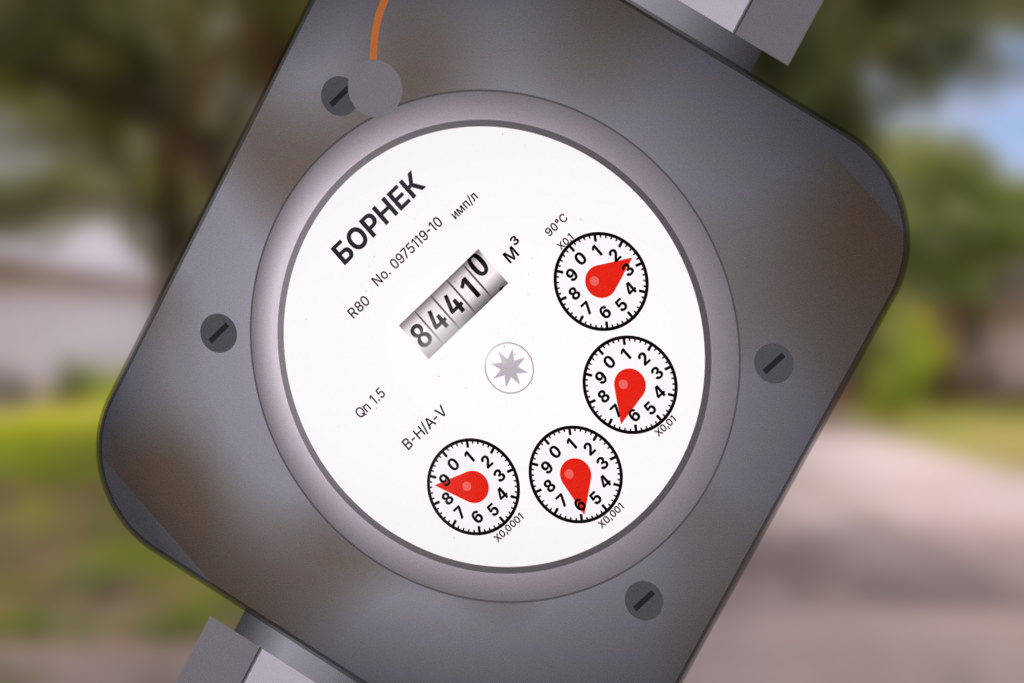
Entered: value=84410.2658 unit=m³
